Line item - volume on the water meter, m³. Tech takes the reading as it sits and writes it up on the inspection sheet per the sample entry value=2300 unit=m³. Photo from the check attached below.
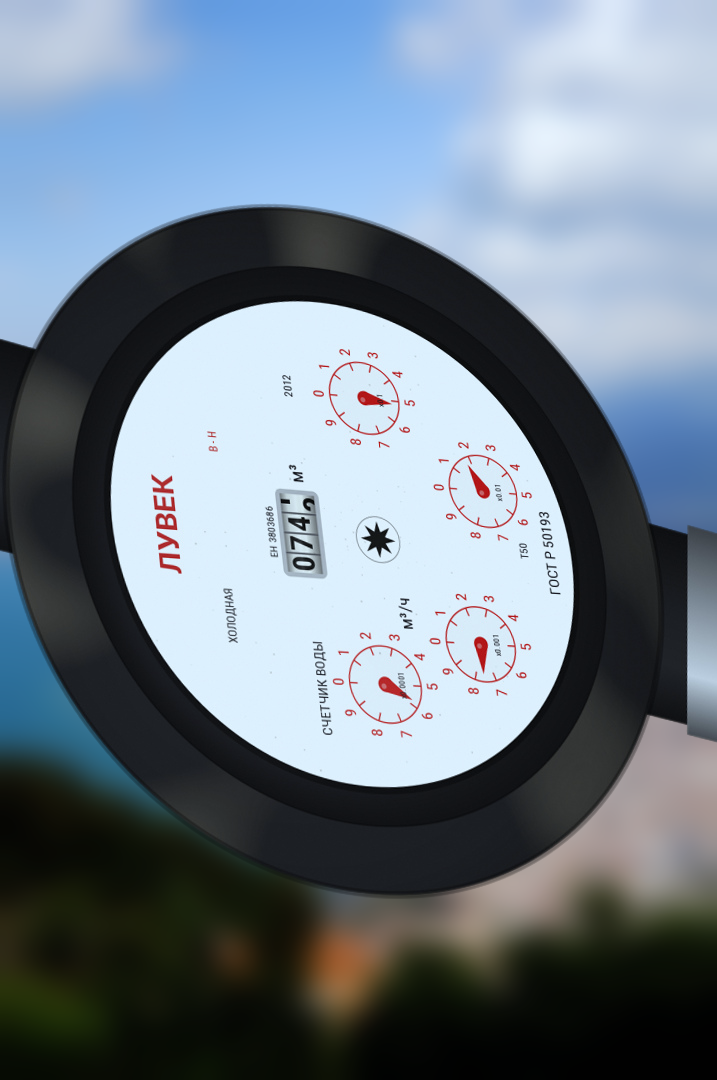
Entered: value=741.5175 unit=m³
